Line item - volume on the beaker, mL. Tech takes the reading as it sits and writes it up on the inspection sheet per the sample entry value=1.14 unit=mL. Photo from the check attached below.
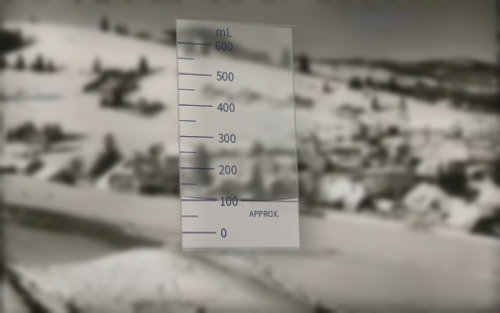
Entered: value=100 unit=mL
